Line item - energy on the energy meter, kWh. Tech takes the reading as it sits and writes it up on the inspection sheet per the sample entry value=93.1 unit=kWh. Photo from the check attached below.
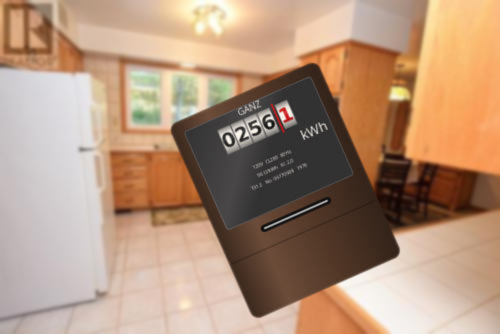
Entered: value=256.1 unit=kWh
